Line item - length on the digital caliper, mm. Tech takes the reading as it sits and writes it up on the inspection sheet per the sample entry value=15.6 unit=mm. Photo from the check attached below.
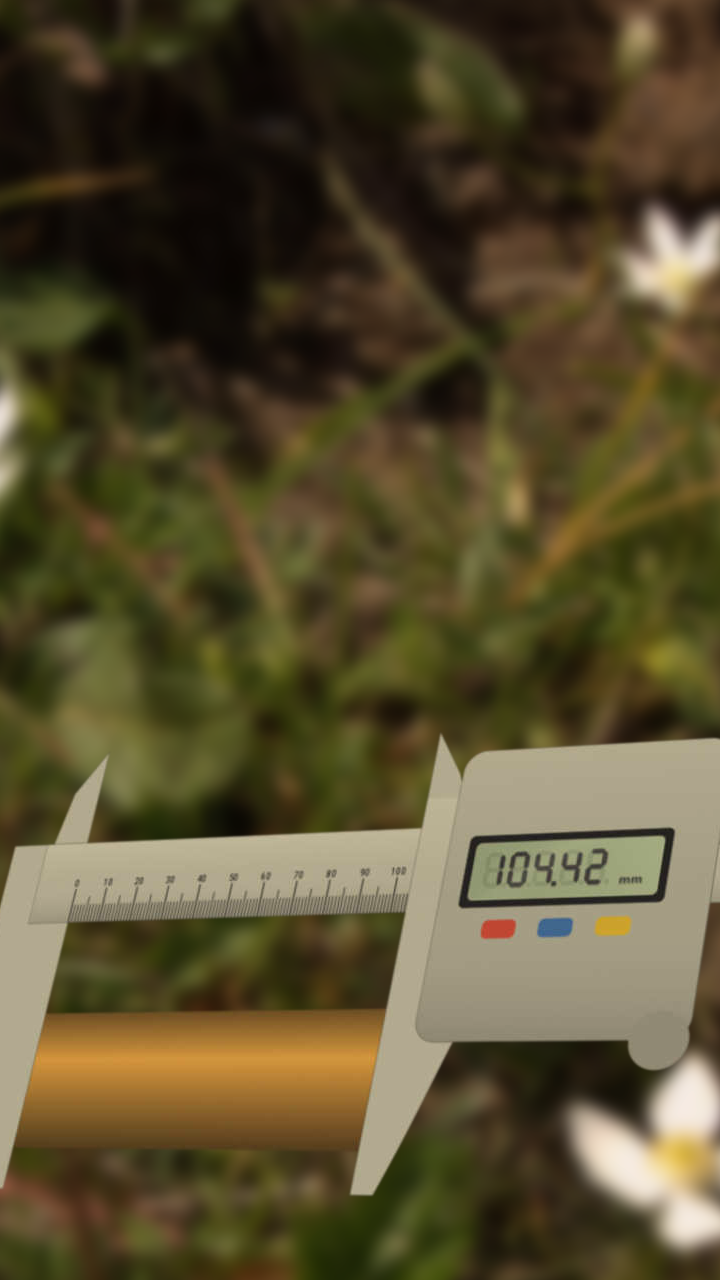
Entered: value=104.42 unit=mm
